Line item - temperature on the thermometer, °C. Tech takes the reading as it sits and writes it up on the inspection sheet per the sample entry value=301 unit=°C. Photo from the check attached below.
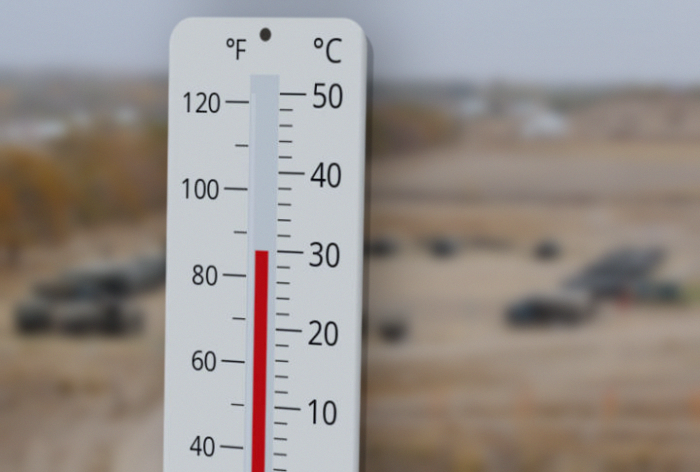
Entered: value=30 unit=°C
